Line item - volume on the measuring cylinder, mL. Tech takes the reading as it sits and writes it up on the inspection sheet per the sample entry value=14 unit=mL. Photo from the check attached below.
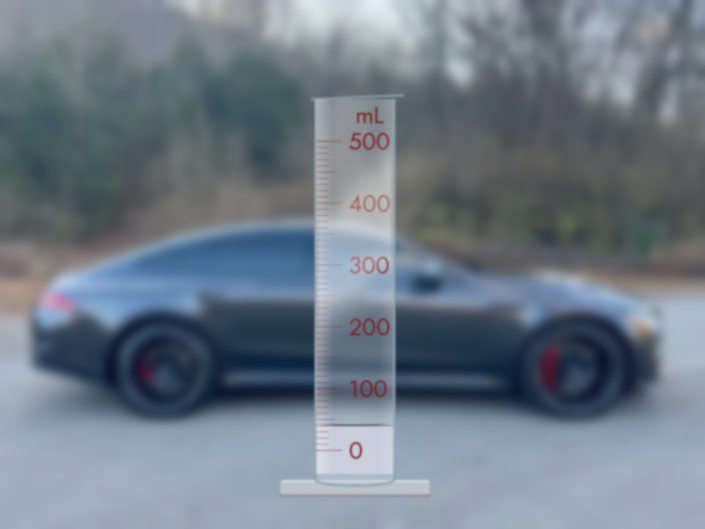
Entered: value=40 unit=mL
